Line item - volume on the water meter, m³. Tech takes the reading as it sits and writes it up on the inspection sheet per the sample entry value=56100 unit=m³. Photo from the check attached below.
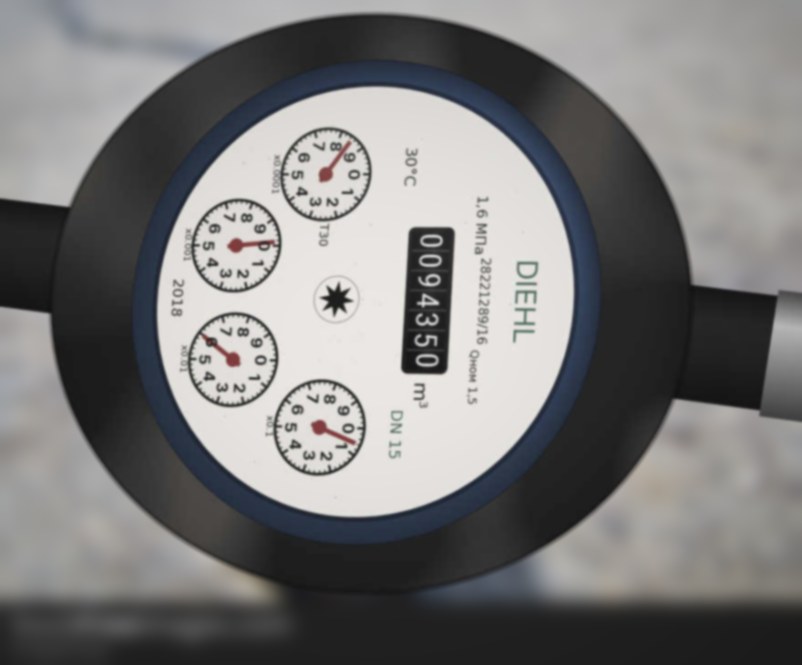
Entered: value=94350.0598 unit=m³
